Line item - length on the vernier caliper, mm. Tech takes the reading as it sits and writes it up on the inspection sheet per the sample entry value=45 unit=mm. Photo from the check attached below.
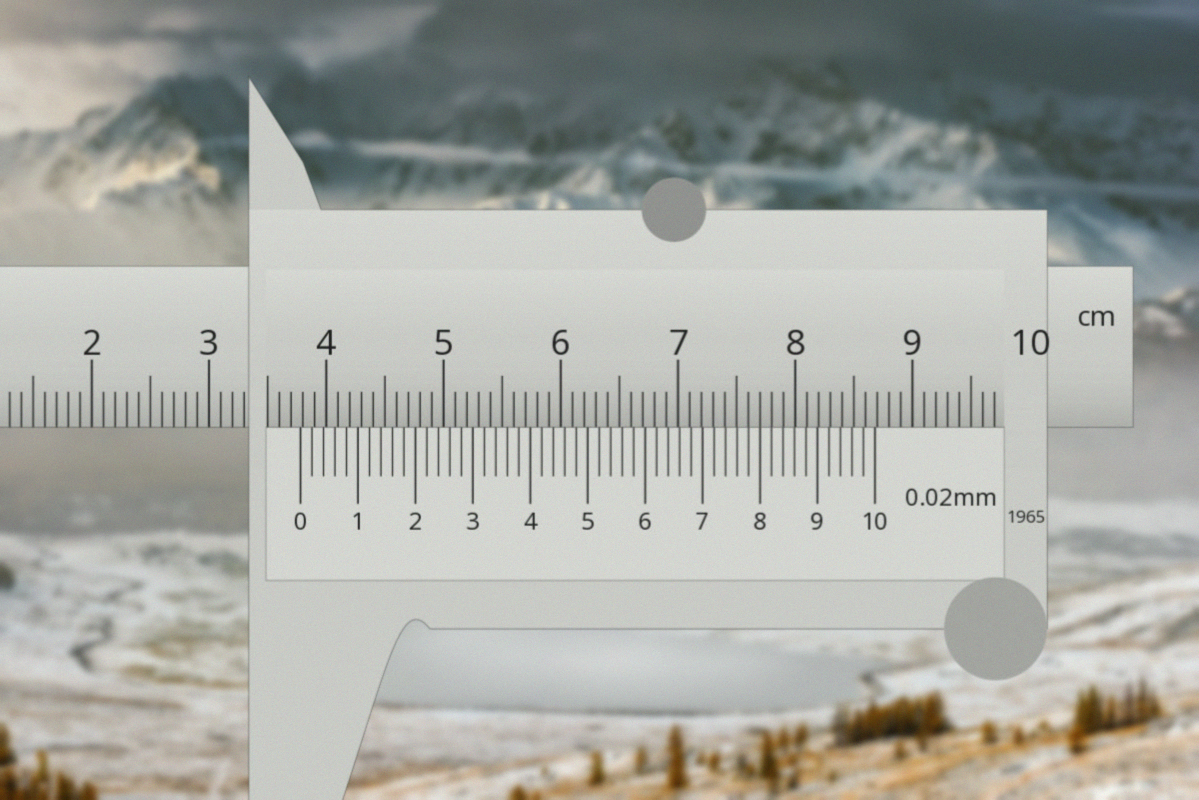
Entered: value=37.8 unit=mm
